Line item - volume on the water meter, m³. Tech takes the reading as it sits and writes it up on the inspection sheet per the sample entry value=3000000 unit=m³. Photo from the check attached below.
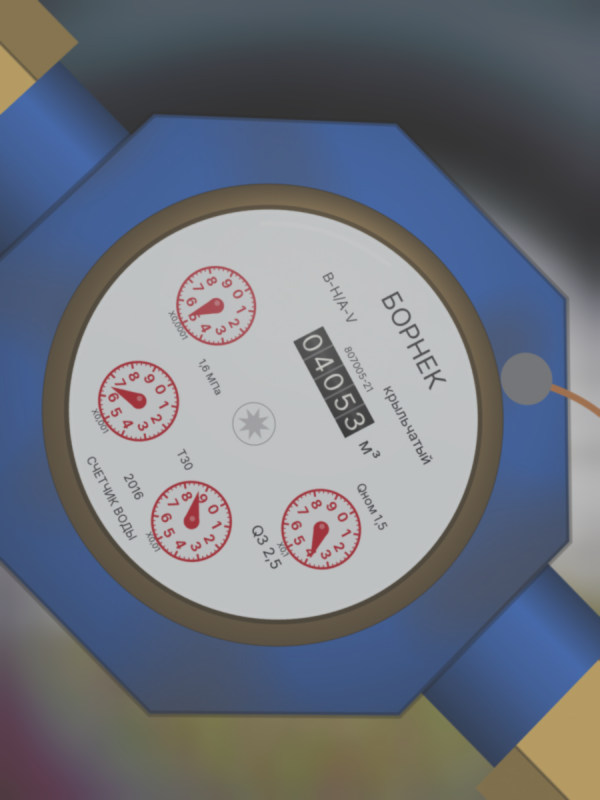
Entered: value=4053.3865 unit=m³
